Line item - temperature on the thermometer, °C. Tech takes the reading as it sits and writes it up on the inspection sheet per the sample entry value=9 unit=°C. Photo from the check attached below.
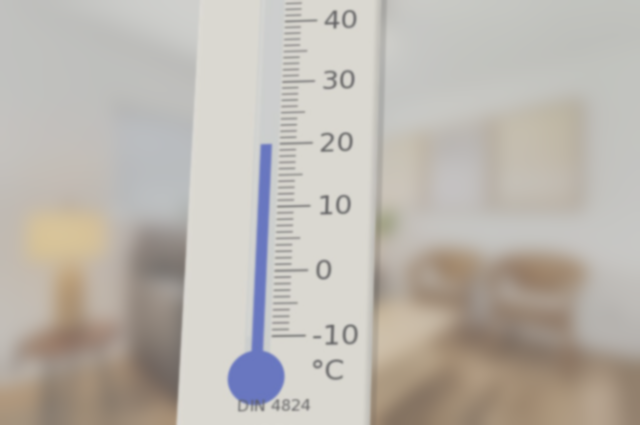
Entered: value=20 unit=°C
